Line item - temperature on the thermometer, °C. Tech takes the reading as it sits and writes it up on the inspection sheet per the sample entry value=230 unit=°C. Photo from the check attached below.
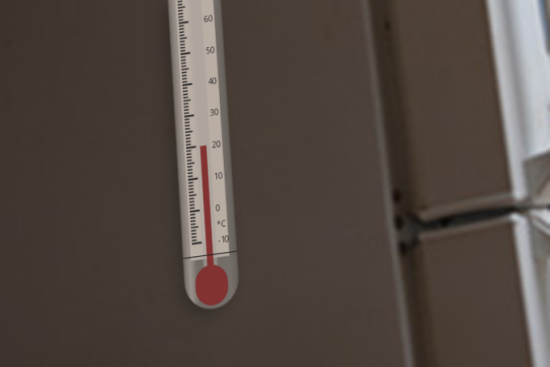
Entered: value=20 unit=°C
